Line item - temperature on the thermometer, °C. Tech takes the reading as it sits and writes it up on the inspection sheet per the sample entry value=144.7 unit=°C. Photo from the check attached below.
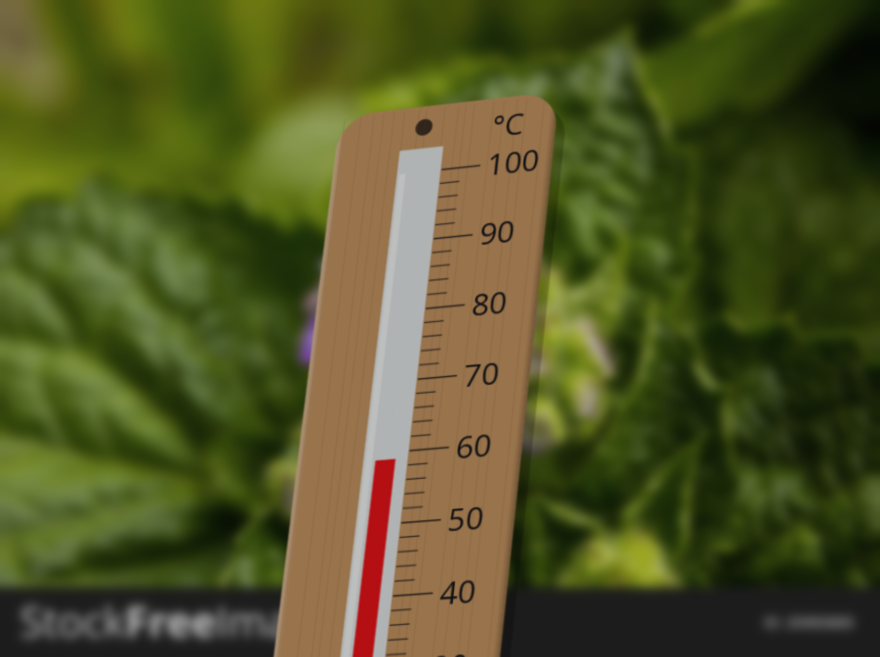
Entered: value=59 unit=°C
